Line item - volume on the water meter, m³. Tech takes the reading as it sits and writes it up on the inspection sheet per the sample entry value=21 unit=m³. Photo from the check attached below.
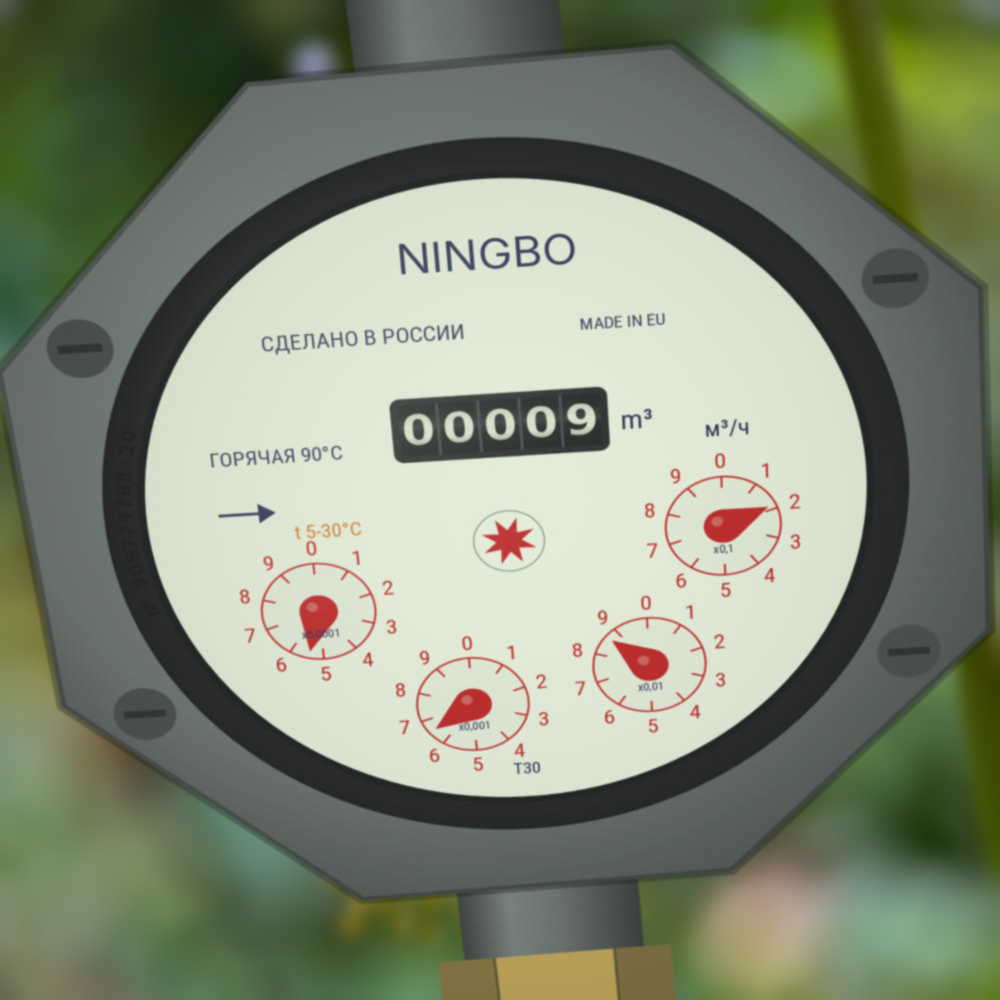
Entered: value=9.1865 unit=m³
